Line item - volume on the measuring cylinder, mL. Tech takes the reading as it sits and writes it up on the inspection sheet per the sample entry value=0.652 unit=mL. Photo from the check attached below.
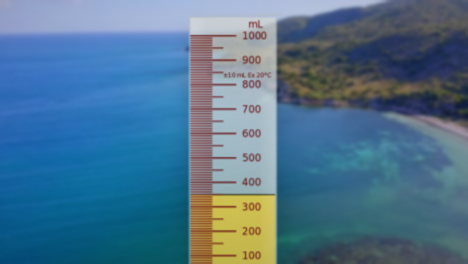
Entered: value=350 unit=mL
